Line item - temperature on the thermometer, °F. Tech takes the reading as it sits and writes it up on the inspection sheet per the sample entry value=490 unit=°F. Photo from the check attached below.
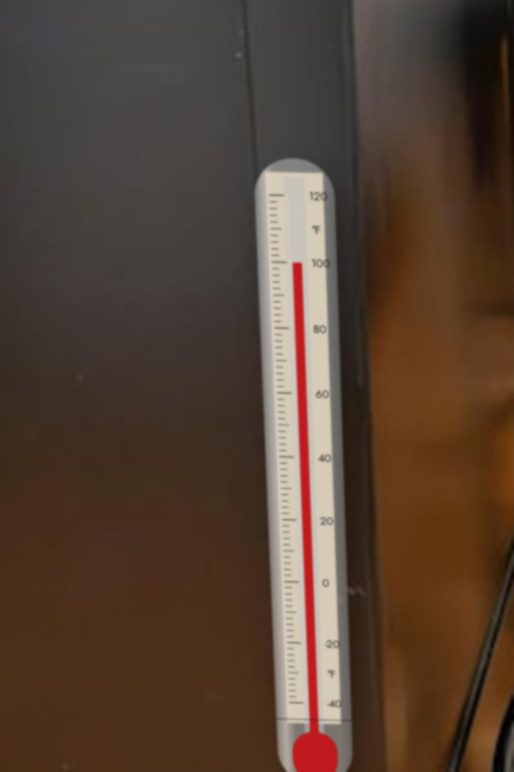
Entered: value=100 unit=°F
